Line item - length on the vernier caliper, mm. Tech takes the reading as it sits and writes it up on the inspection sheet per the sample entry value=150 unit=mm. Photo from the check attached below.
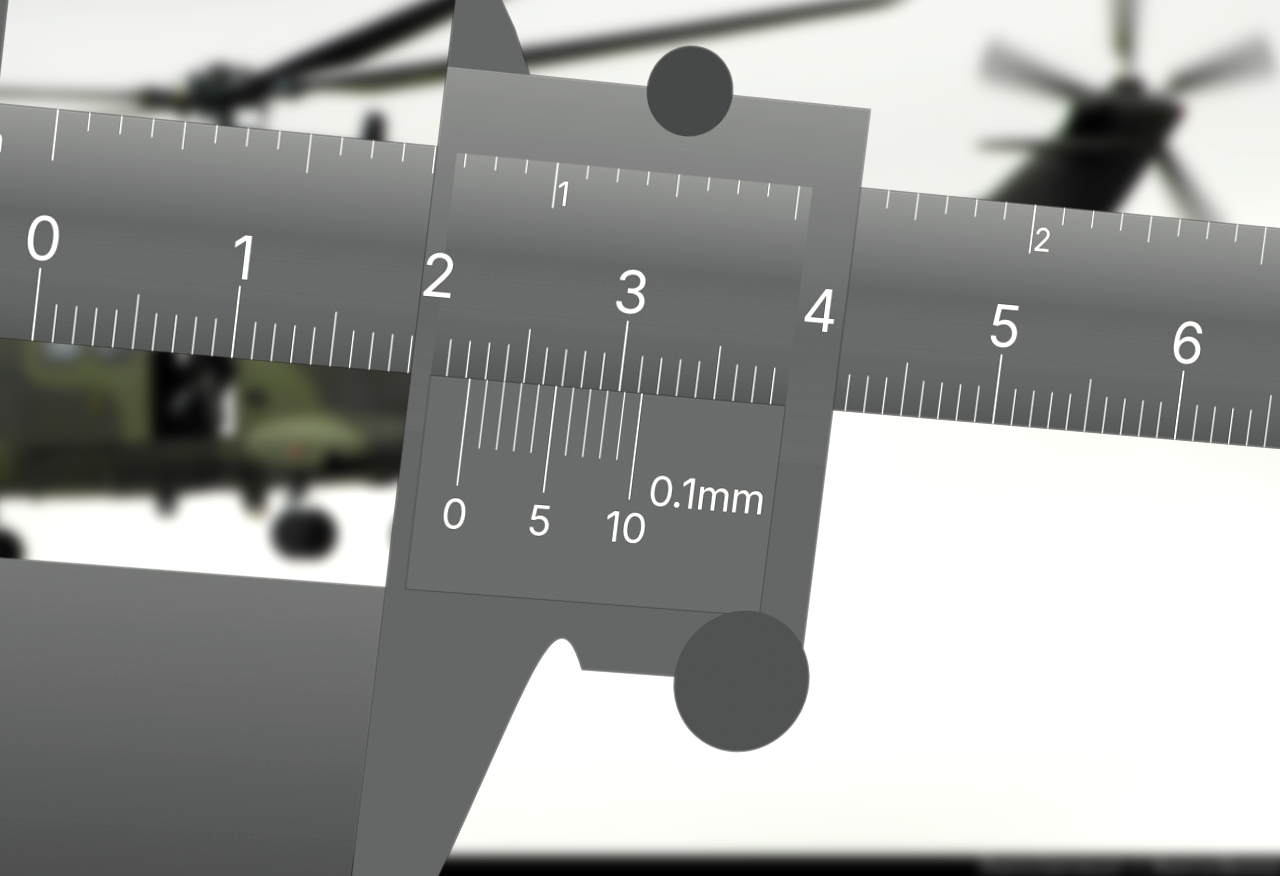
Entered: value=22.2 unit=mm
